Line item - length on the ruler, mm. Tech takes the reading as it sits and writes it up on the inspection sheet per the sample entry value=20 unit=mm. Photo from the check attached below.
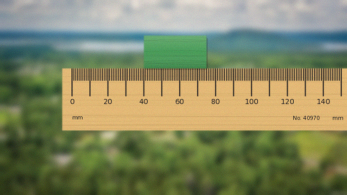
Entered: value=35 unit=mm
